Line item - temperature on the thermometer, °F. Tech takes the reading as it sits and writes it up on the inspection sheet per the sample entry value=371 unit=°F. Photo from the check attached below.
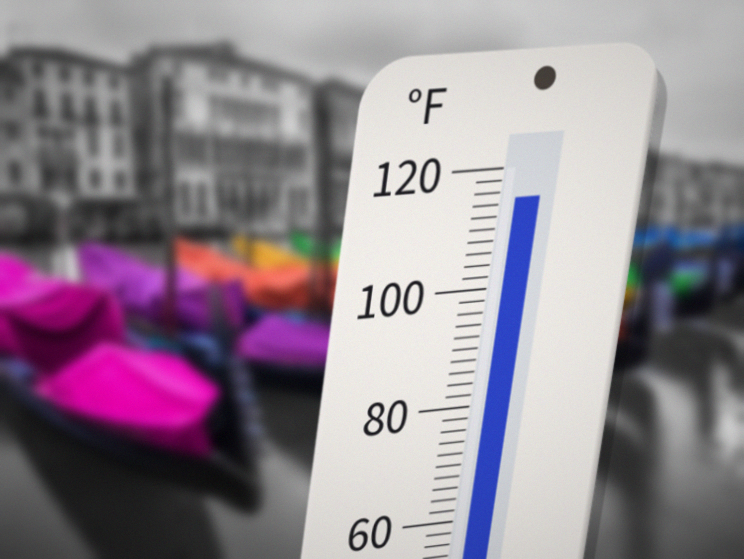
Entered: value=115 unit=°F
